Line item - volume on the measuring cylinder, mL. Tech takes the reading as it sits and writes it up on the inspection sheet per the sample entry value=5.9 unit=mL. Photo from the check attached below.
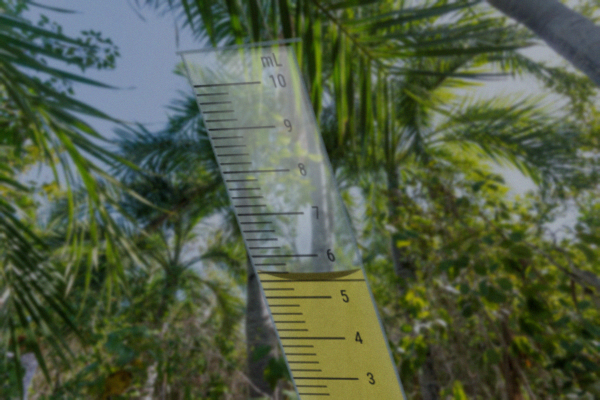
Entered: value=5.4 unit=mL
